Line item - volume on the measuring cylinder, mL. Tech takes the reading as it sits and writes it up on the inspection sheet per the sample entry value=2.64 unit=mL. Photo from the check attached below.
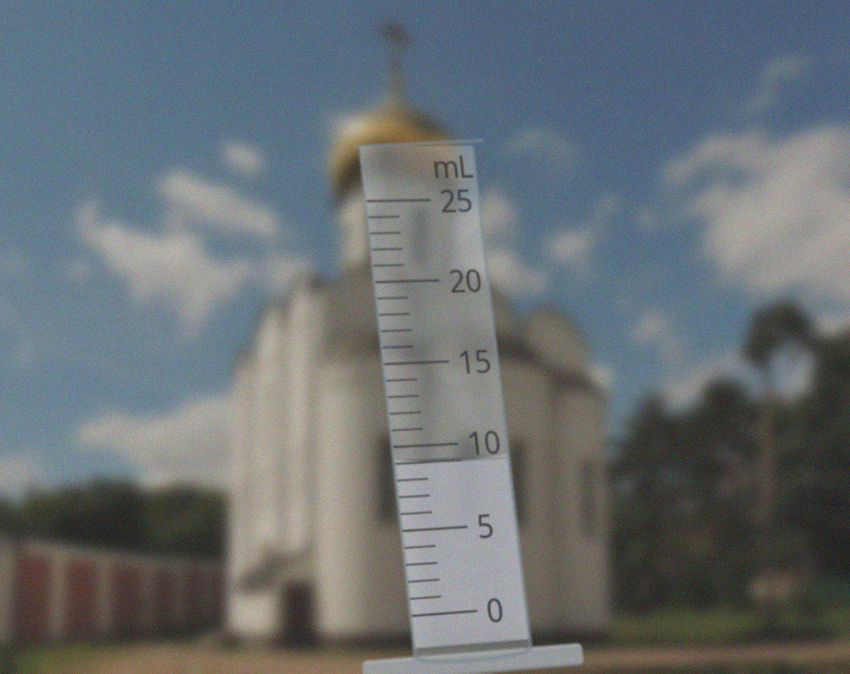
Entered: value=9 unit=mL
